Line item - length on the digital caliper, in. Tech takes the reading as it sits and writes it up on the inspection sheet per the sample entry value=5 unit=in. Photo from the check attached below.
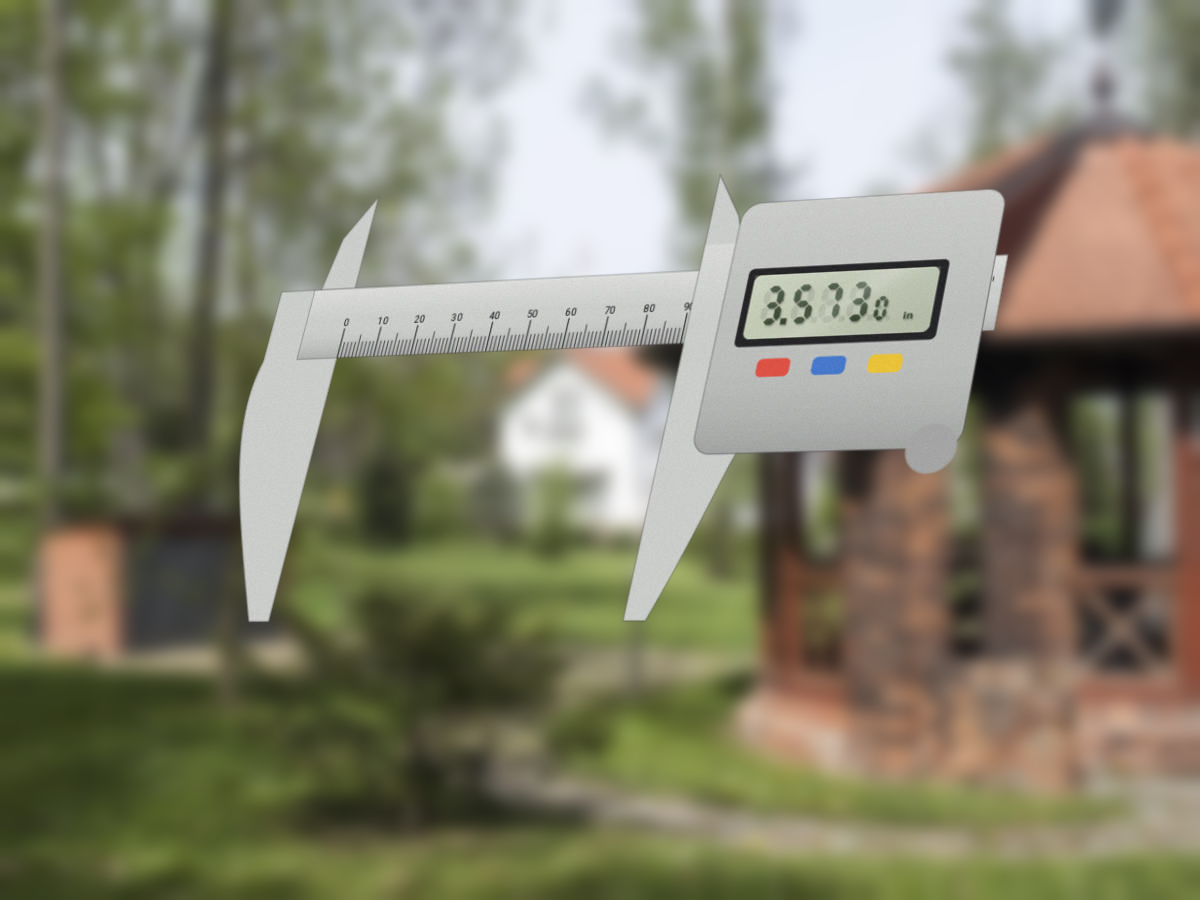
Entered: value=3.5730 unit=in
